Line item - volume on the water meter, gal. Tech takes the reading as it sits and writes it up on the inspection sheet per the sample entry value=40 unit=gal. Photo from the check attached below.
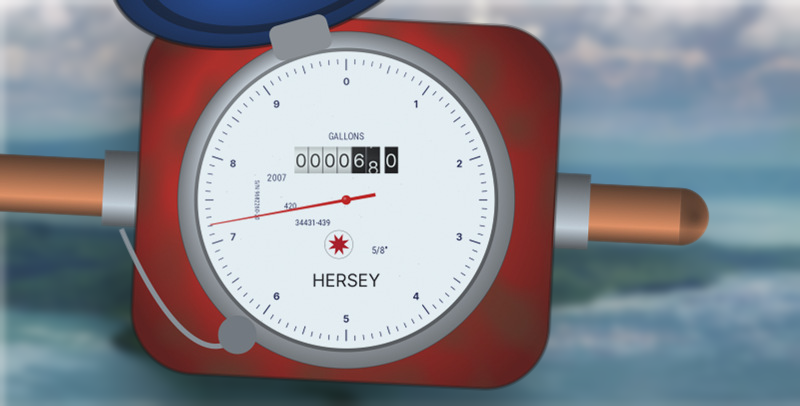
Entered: value=677.2 unit=gal
